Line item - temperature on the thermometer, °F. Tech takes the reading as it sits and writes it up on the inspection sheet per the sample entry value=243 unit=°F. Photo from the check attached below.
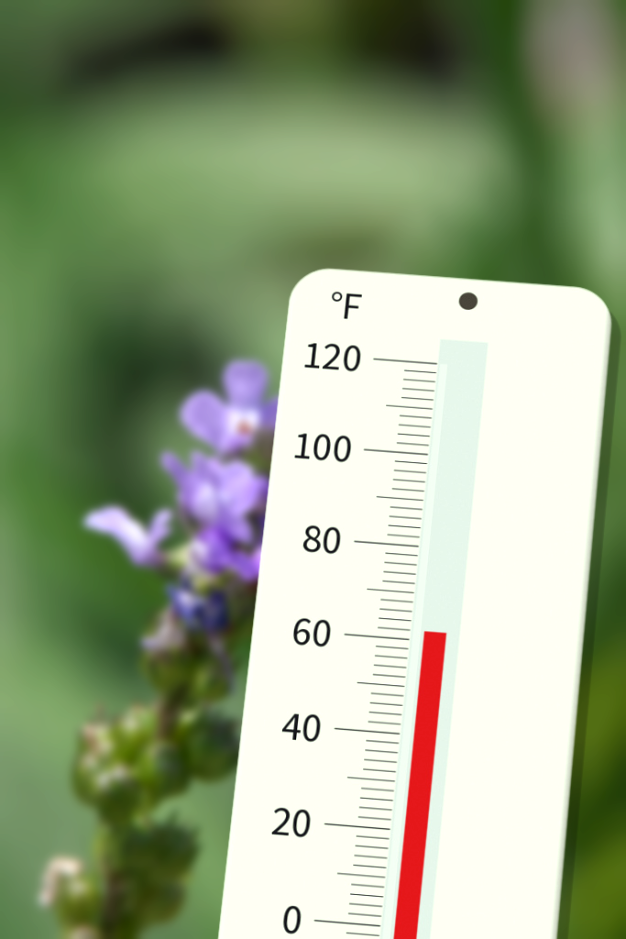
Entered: value=62 unit=°F
